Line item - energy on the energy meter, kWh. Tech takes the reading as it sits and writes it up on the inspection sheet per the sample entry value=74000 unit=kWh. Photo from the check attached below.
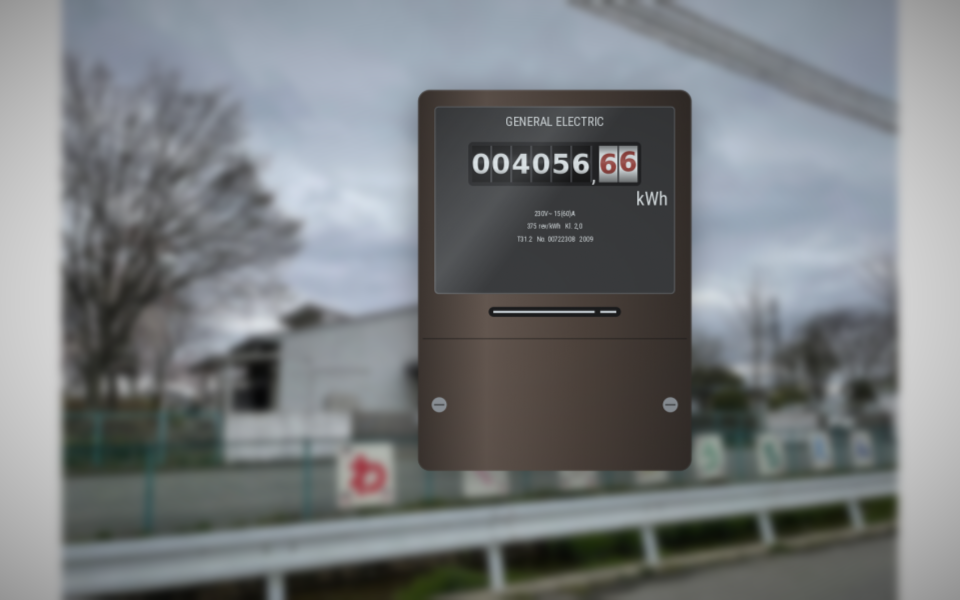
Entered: value=4056.66 unit=kWh
